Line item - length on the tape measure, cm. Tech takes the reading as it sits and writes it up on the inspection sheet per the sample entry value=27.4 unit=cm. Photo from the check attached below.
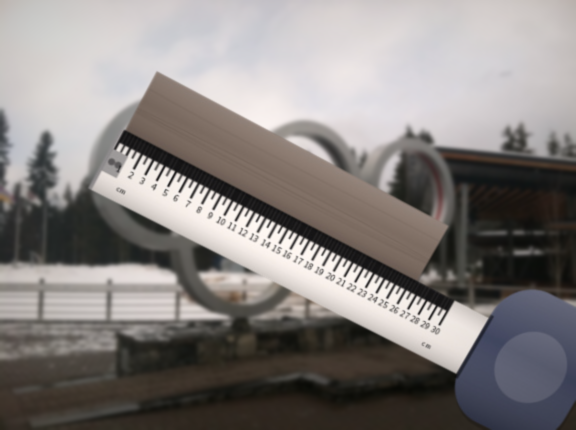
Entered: value=26.5 unit=cm
